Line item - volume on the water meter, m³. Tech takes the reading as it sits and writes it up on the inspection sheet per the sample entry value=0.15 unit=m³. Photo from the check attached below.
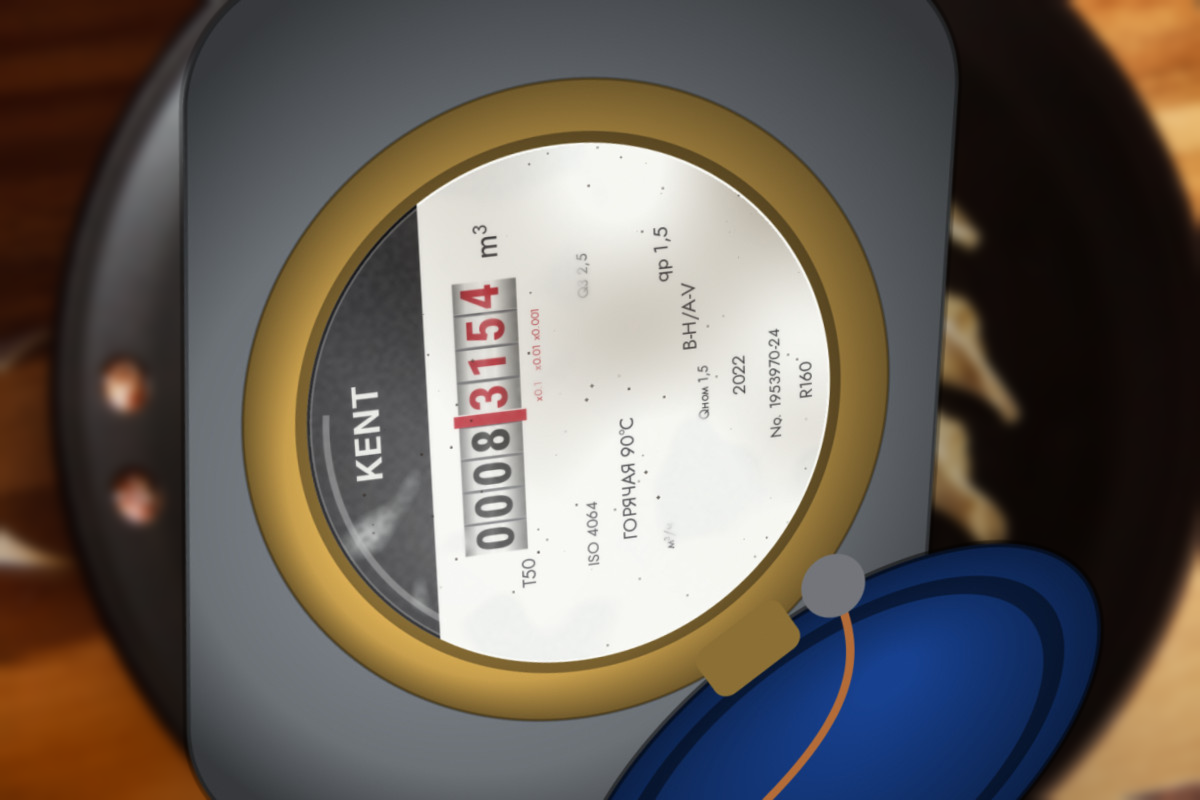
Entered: value=8.3154 unit=m³
